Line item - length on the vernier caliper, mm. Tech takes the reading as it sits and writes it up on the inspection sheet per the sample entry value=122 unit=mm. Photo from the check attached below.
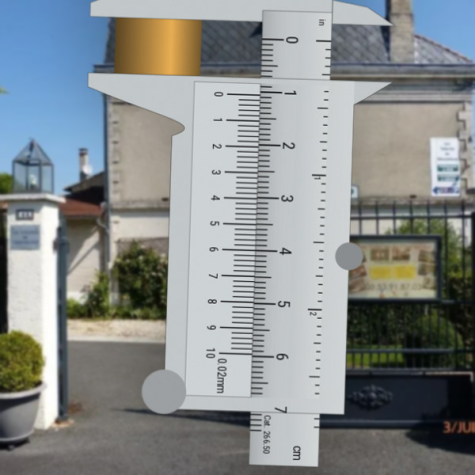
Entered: value=10.6 unit=mm
